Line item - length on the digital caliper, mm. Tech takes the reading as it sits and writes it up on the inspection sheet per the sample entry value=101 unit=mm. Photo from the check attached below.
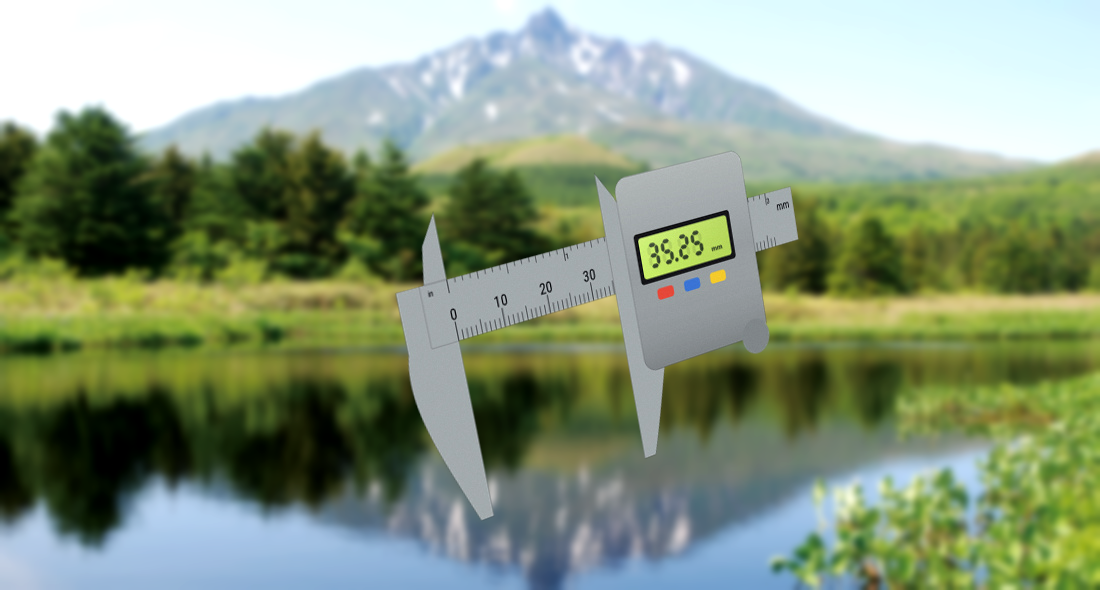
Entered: value=35.25 unit=mm
